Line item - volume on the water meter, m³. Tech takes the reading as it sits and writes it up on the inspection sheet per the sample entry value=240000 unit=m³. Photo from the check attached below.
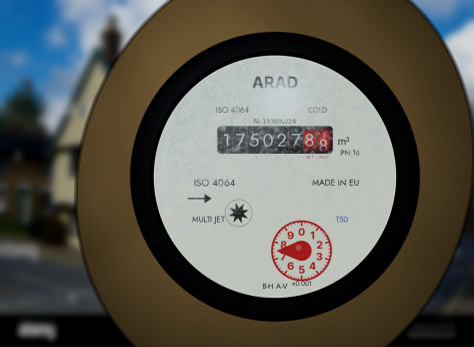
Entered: value=175027.877 unit=m³
